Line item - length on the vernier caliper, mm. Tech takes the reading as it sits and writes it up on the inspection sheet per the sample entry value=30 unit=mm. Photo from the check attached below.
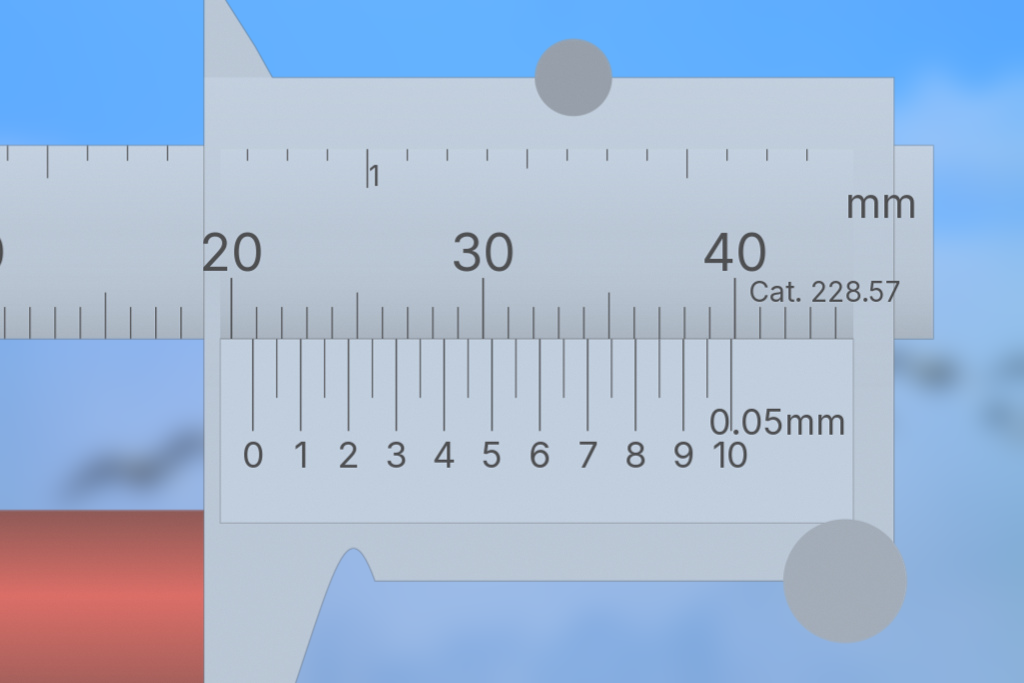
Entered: value=20.85 unit=mm
